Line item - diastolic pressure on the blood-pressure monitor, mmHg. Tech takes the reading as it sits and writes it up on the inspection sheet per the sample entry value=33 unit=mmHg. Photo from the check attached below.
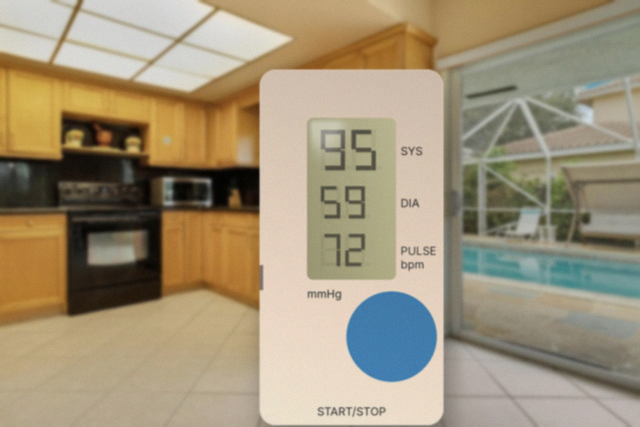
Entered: value=59 unit=mmHg
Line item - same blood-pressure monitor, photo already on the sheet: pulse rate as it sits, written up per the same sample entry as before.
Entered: value=72 unit=bpm
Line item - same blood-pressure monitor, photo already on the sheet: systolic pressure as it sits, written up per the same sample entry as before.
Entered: value=95 unit=mmHg
